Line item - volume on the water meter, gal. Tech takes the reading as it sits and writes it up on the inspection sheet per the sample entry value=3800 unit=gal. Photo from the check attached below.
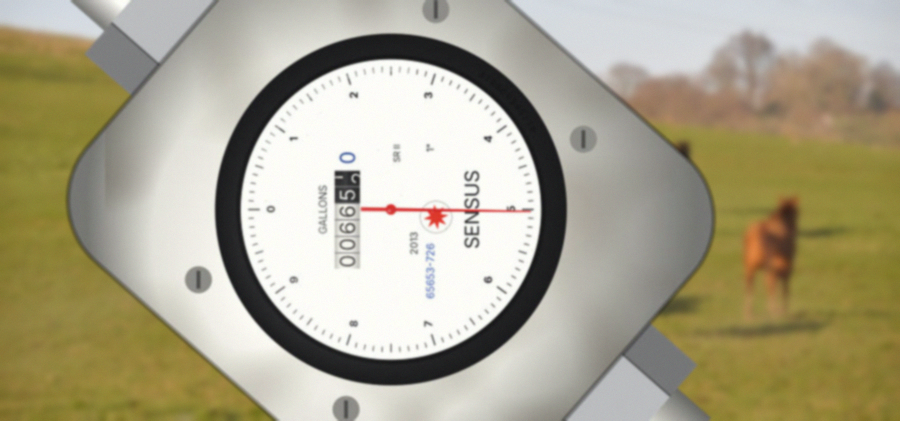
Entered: value=66515.0 unit=gal
